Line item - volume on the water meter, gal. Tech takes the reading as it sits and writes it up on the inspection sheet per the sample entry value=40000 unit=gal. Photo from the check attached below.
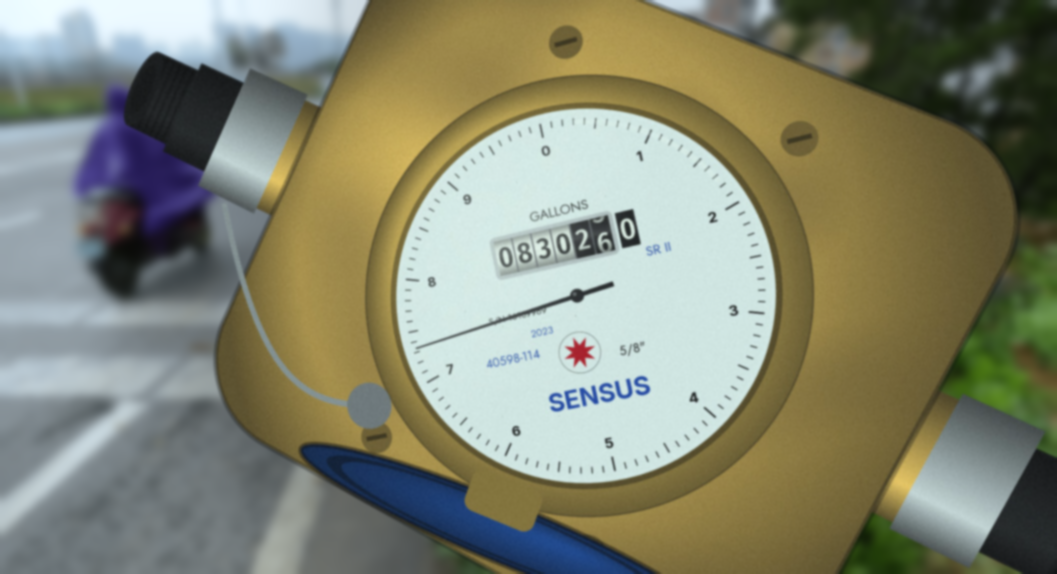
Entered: value=830257.3 unit=gal
